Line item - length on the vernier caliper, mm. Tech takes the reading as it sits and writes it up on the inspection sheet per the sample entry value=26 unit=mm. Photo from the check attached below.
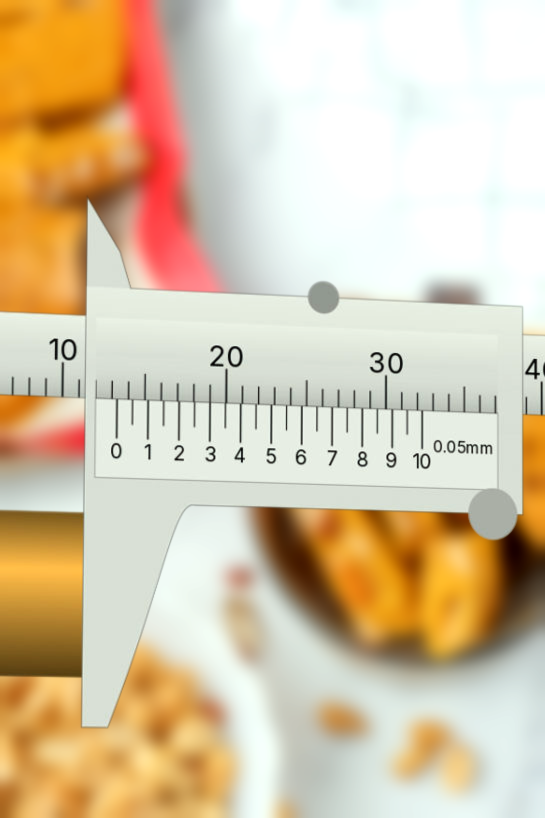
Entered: value=13.3 unit=mm
